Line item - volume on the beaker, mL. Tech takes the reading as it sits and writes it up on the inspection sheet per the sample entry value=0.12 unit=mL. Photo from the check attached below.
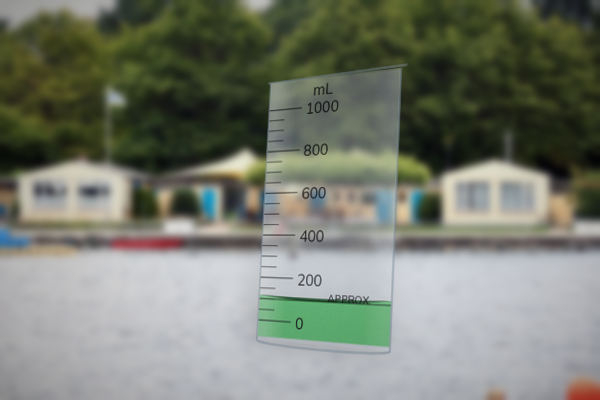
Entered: value=100 unit=mL
